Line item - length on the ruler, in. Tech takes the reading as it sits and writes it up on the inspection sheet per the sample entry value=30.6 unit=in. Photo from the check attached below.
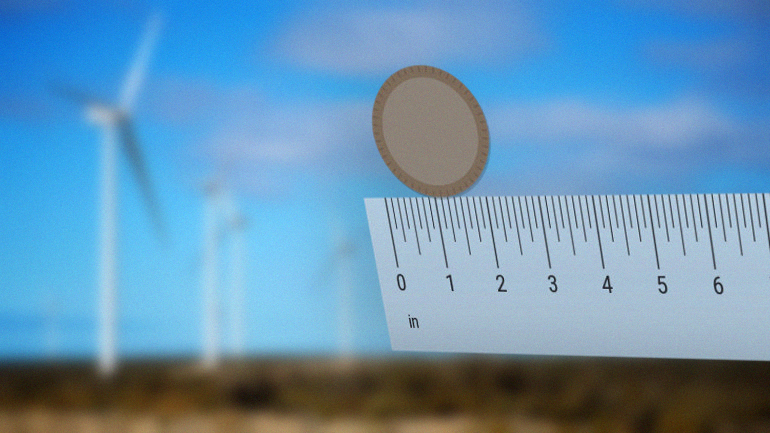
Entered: value=2.25 unit=in
